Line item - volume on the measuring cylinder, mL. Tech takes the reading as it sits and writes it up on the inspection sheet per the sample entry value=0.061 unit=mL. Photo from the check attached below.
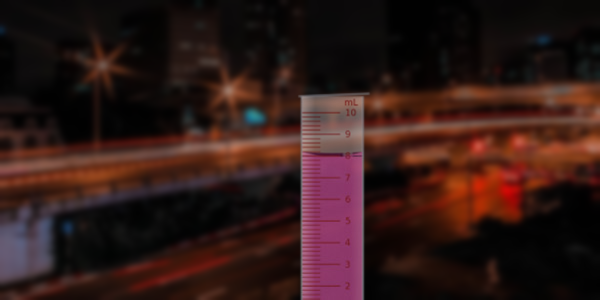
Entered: value=8 unit=mL
